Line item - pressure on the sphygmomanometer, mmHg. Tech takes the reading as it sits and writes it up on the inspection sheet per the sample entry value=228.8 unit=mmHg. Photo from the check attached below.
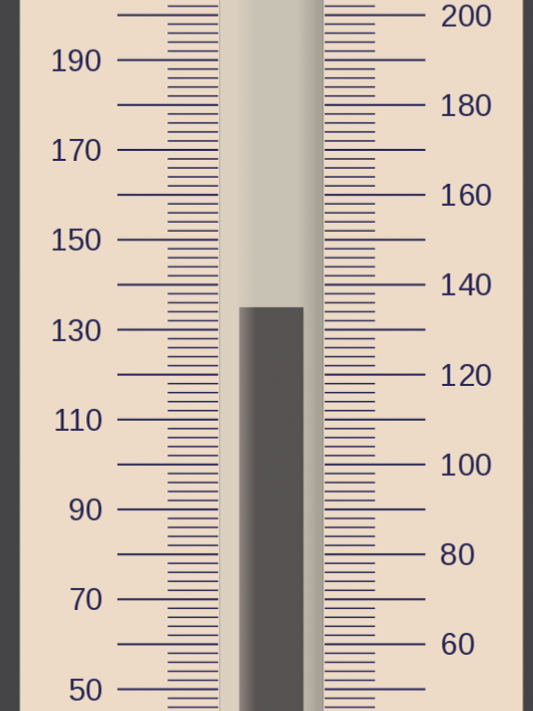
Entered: value=135 unit=mmHg
